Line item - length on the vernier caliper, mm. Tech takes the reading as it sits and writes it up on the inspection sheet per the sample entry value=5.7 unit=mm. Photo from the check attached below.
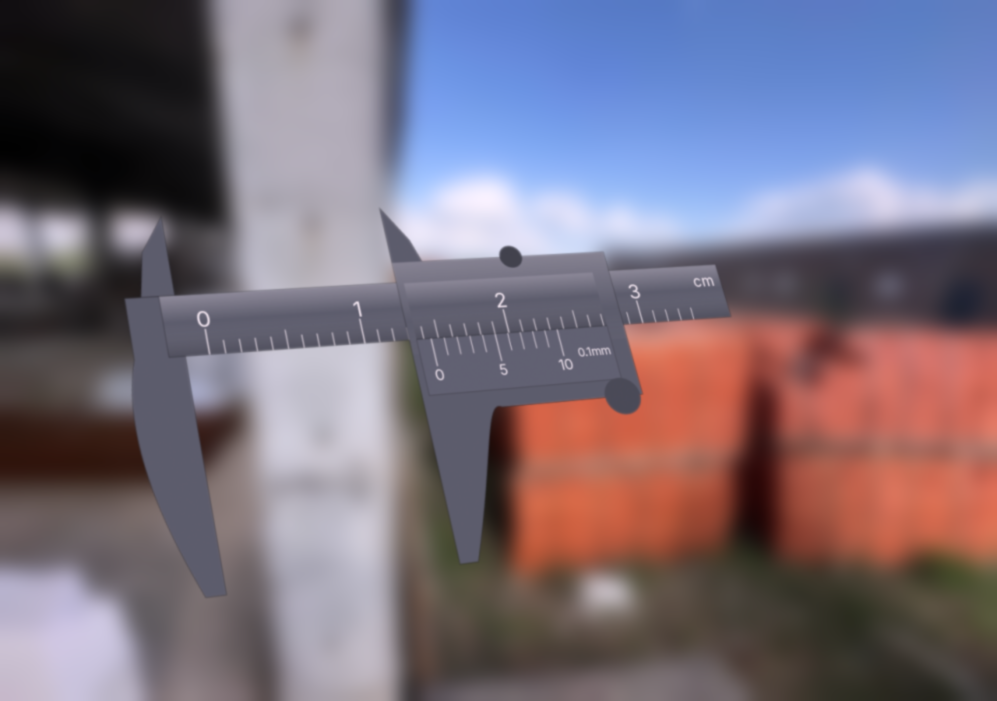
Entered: value=14.5 unit=mm
